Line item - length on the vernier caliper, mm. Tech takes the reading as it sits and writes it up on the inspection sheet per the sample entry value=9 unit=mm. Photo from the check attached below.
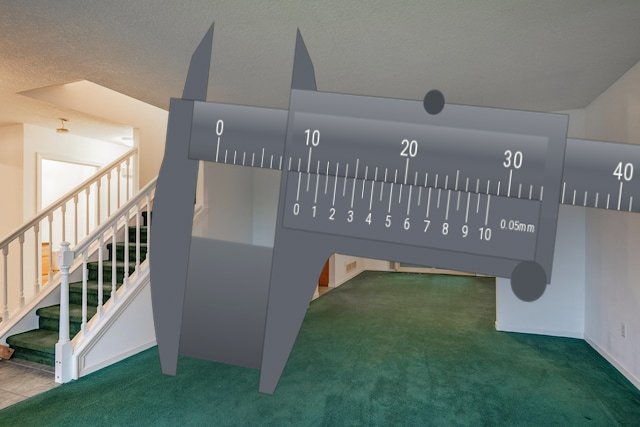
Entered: value=9.2 unit=mm
